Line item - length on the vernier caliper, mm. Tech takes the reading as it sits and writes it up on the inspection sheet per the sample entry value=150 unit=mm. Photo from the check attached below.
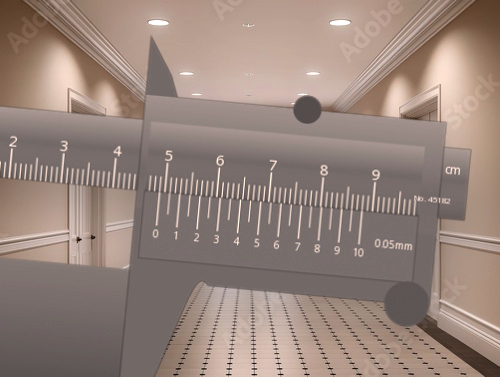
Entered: value=49.0 unit=mm
